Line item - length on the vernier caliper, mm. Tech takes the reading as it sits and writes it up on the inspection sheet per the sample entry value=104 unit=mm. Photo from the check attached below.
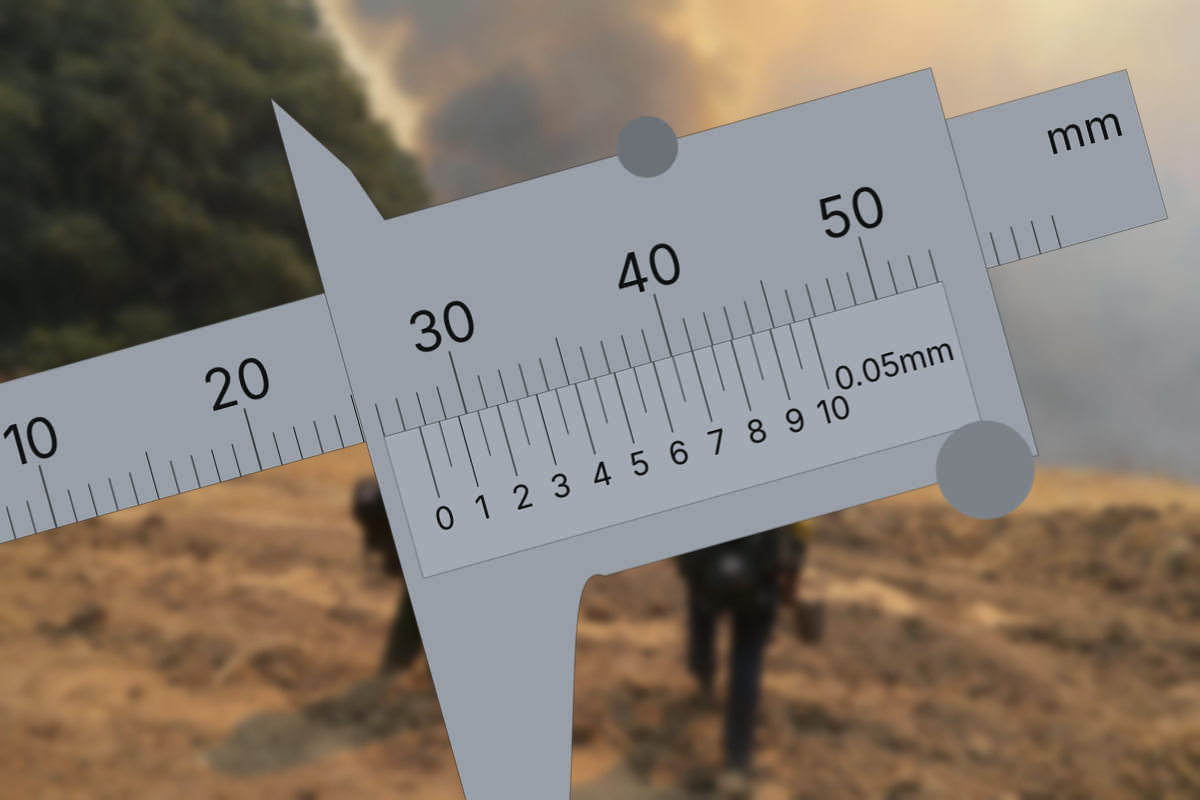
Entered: value=27.7 unit=mm
